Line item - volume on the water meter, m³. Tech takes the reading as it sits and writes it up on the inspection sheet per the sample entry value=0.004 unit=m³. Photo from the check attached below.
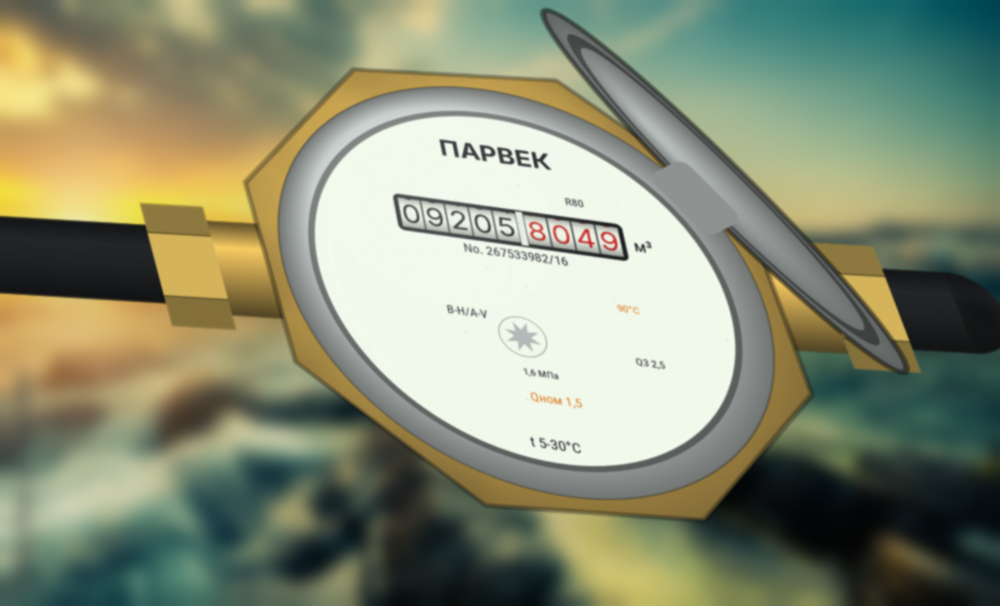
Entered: value=9205.8049 unit=m³
